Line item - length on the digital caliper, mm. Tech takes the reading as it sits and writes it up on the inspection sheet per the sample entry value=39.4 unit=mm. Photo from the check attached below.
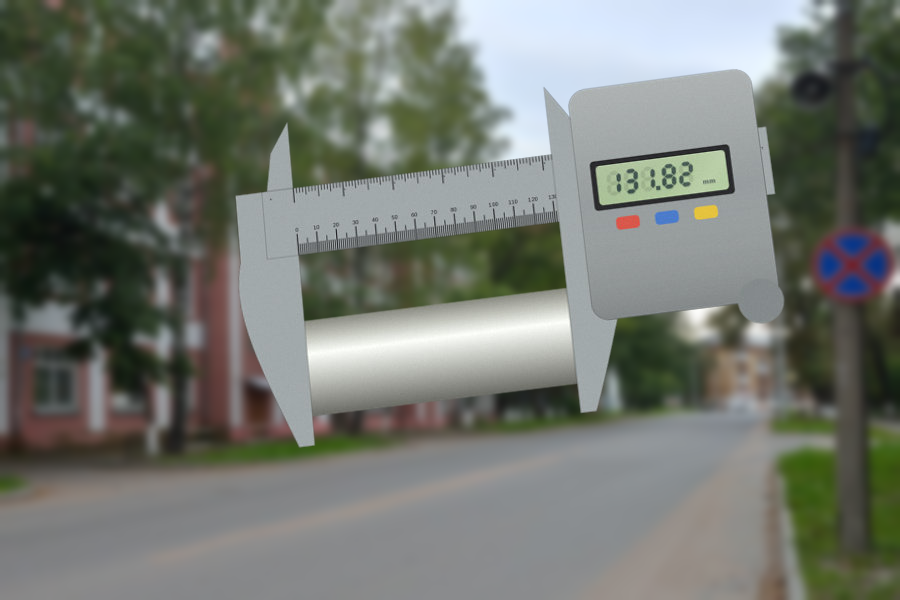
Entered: value=131.82 unit=mm
